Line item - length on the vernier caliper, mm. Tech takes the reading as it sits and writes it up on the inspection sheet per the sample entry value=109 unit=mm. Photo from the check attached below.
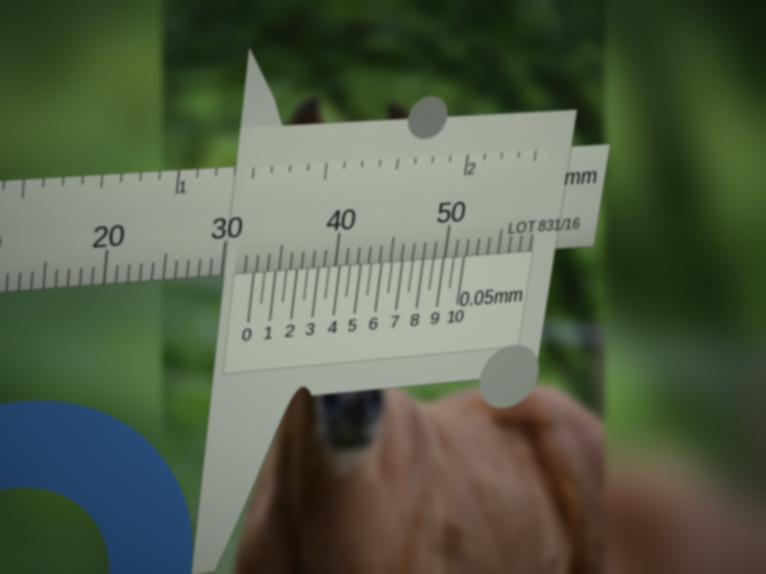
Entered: value=32.8 unit=mm
